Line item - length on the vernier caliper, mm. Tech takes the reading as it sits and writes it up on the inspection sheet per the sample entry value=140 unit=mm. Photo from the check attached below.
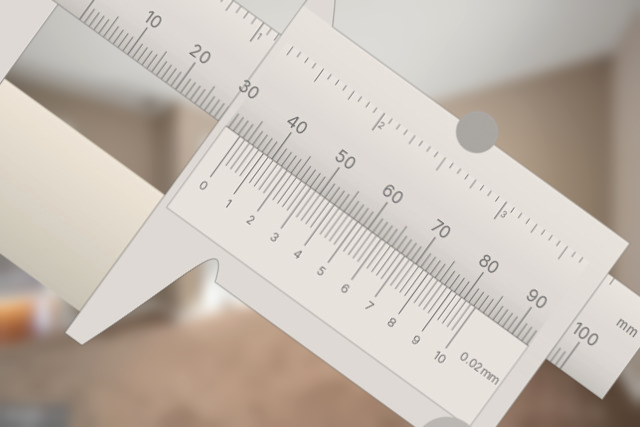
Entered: value=33.4 unit=mm
